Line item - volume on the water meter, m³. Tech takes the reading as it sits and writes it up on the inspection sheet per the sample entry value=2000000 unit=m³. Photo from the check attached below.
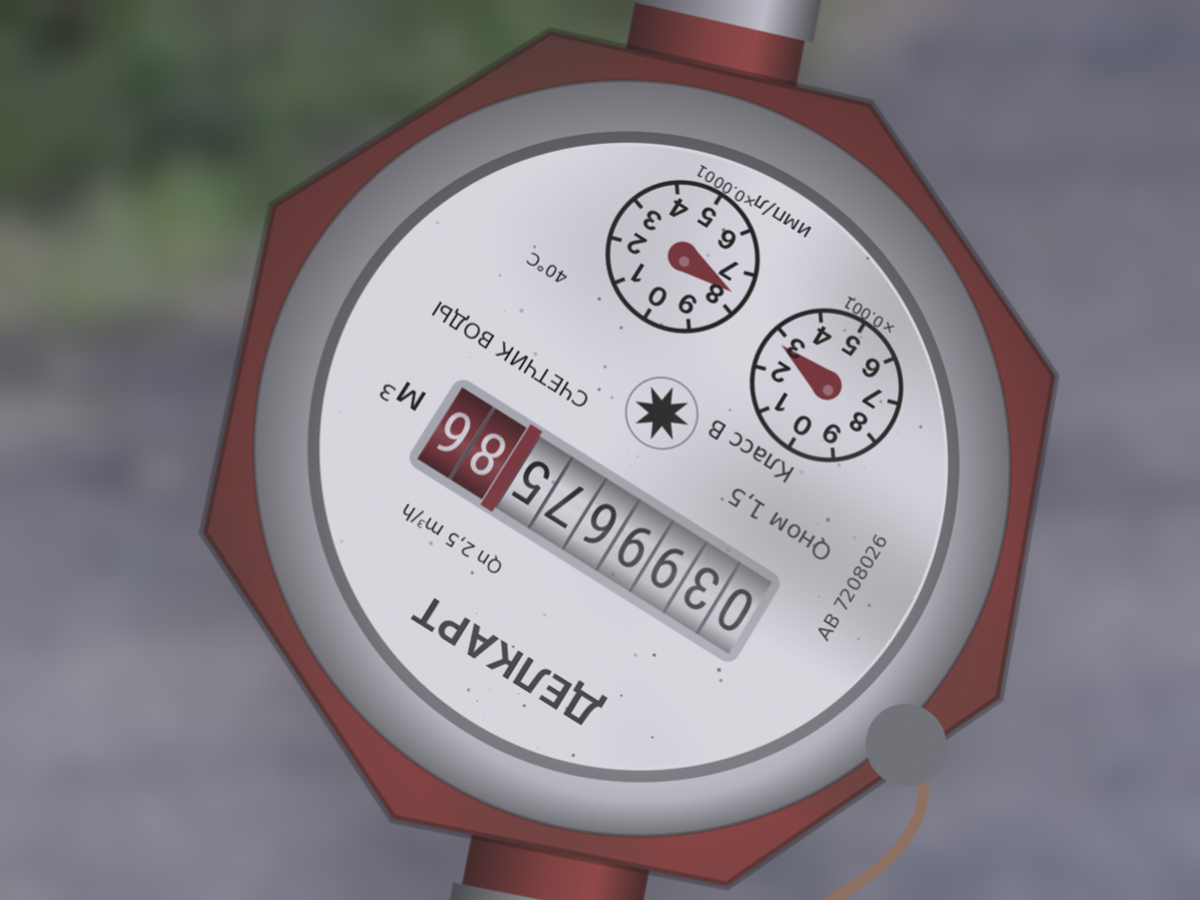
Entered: value=399675.8627 unit=m³
